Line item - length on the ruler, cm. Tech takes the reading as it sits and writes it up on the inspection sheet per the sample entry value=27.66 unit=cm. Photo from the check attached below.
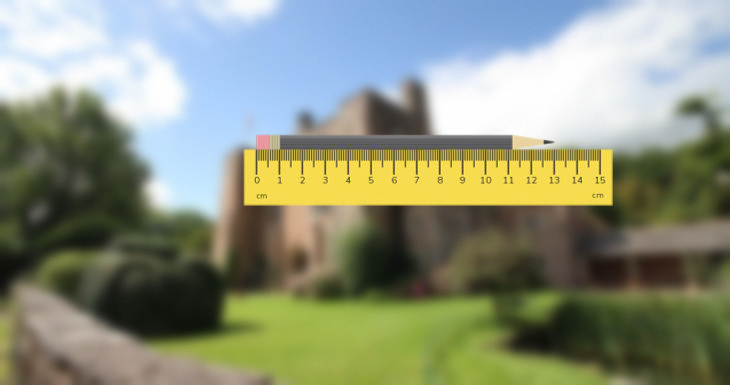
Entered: value=13 unit=cm
